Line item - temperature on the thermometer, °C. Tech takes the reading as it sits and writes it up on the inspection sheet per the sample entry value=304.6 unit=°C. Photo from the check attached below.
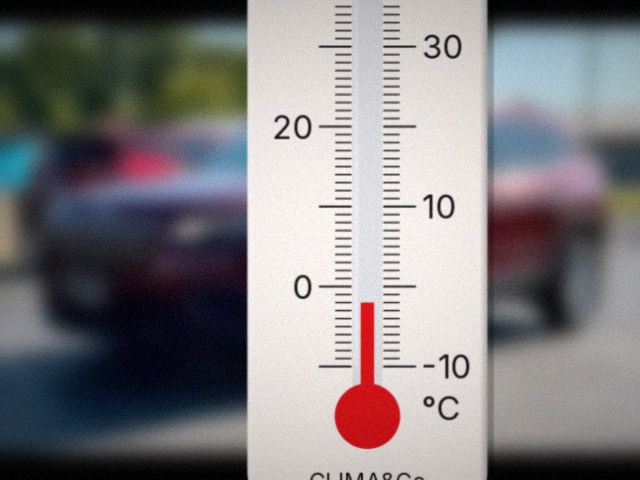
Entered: value=-2 unit=°C
